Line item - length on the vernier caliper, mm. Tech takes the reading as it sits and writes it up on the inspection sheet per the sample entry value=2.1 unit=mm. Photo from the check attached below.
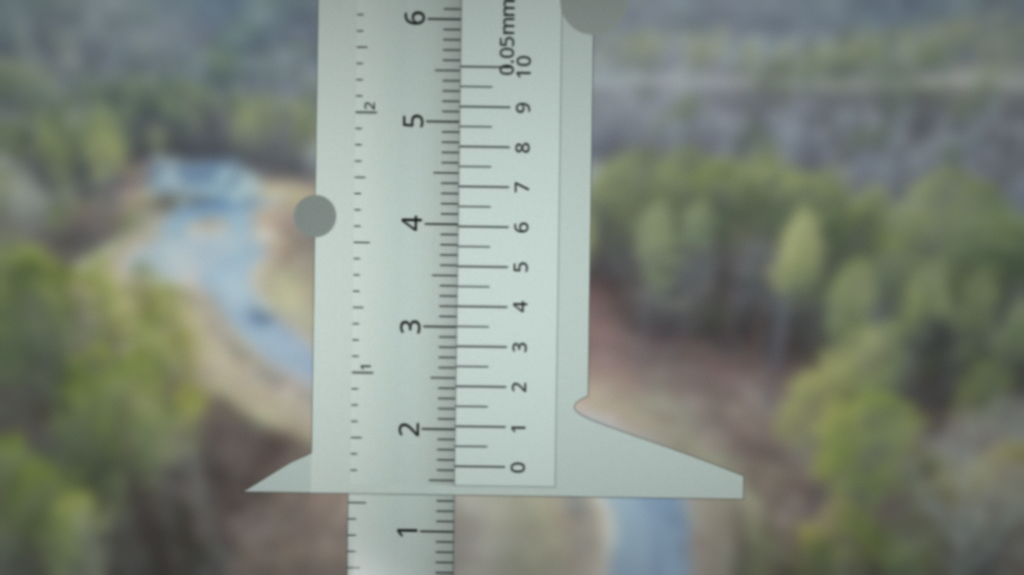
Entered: value=16.4 unit=mm
